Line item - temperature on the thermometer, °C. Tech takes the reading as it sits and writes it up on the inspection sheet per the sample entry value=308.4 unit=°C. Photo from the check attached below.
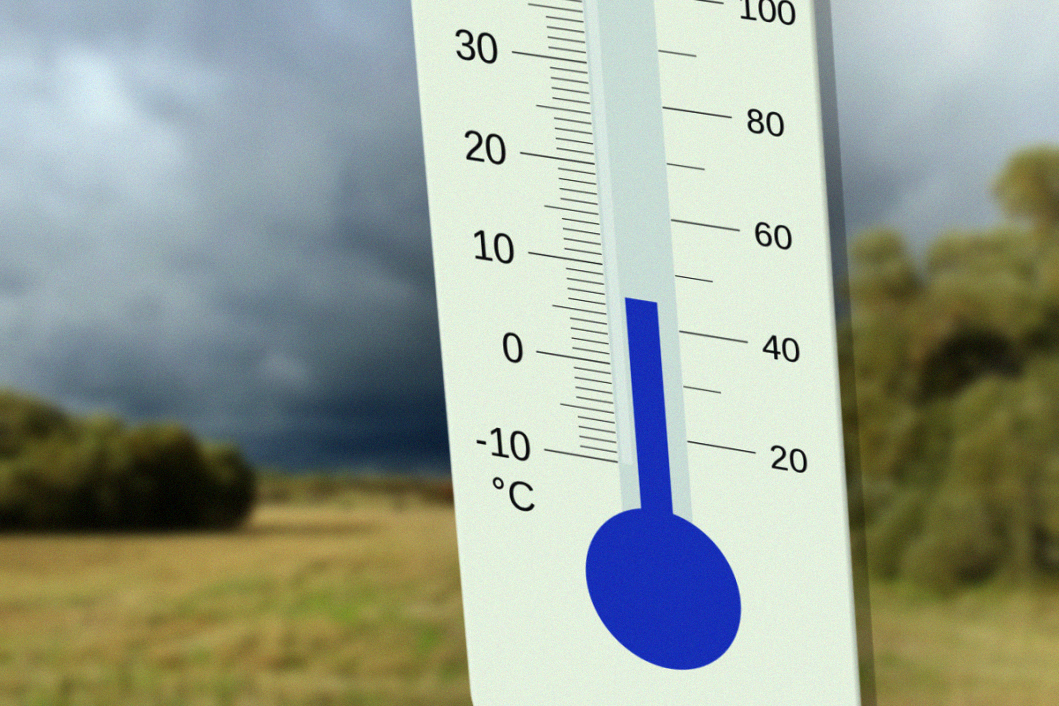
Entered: value=7 unit=°C
